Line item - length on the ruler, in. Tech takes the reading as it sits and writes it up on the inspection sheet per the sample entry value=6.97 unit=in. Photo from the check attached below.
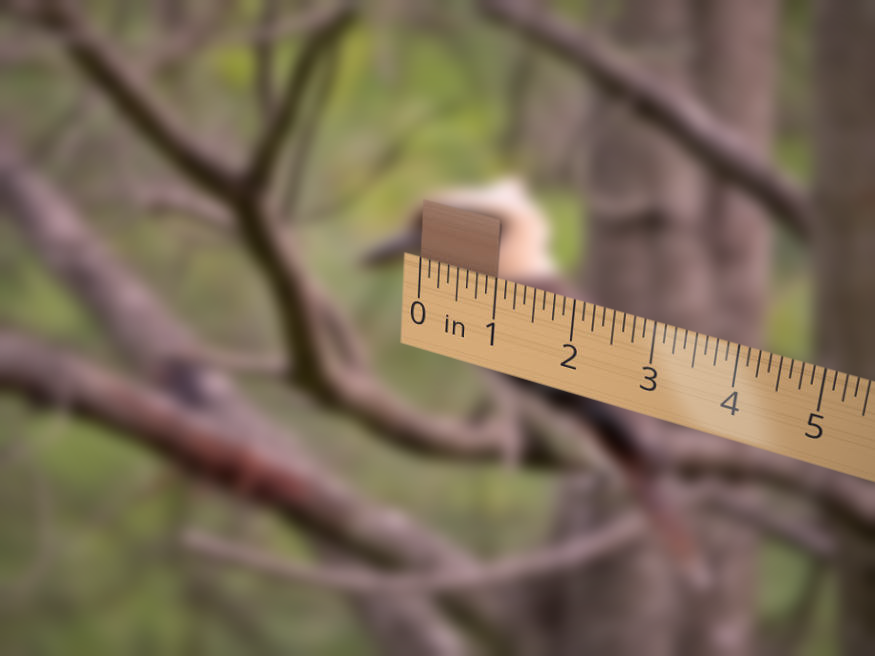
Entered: value=1 unit=in
